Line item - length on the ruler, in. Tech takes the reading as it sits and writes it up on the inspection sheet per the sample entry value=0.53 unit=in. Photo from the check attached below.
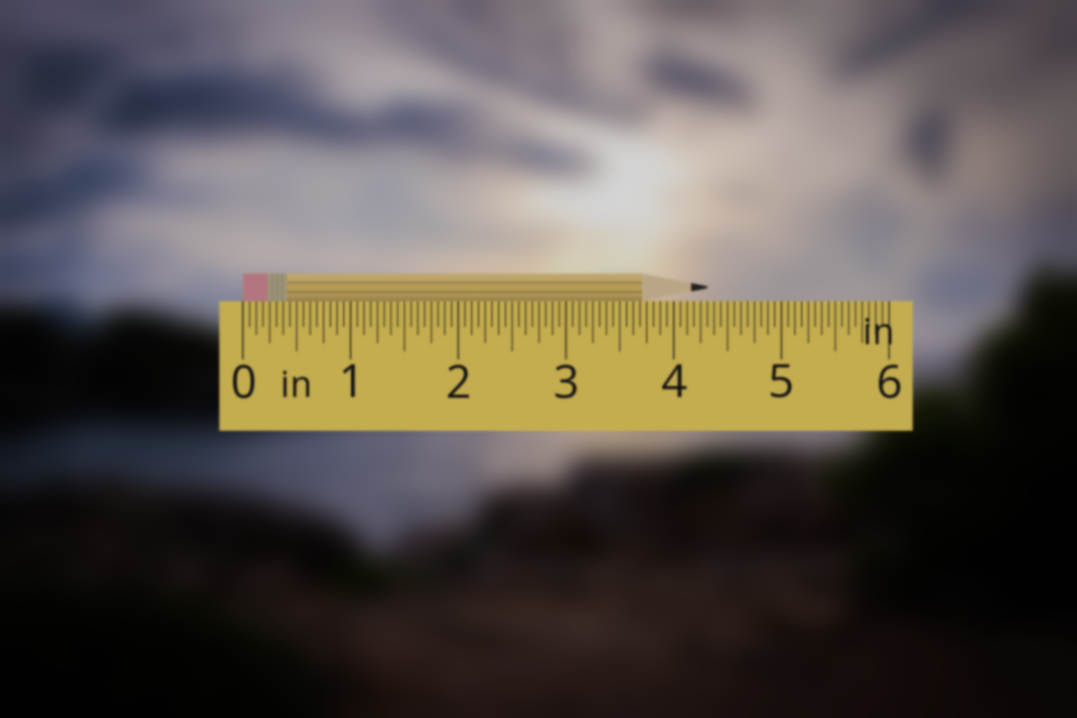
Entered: value=4.3125 unit=in
